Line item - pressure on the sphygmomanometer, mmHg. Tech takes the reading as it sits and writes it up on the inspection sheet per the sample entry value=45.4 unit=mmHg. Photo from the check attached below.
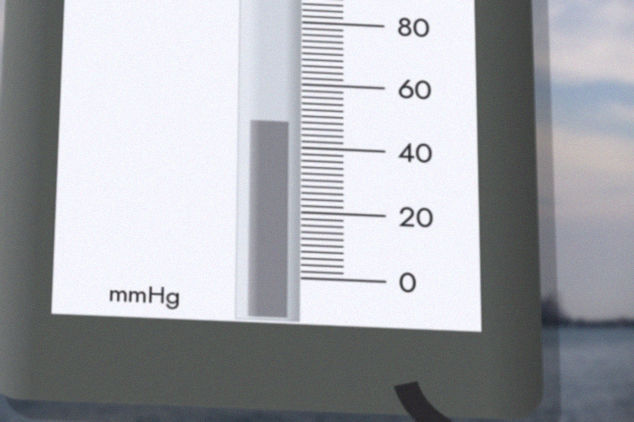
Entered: value=48 unit=mmHg
